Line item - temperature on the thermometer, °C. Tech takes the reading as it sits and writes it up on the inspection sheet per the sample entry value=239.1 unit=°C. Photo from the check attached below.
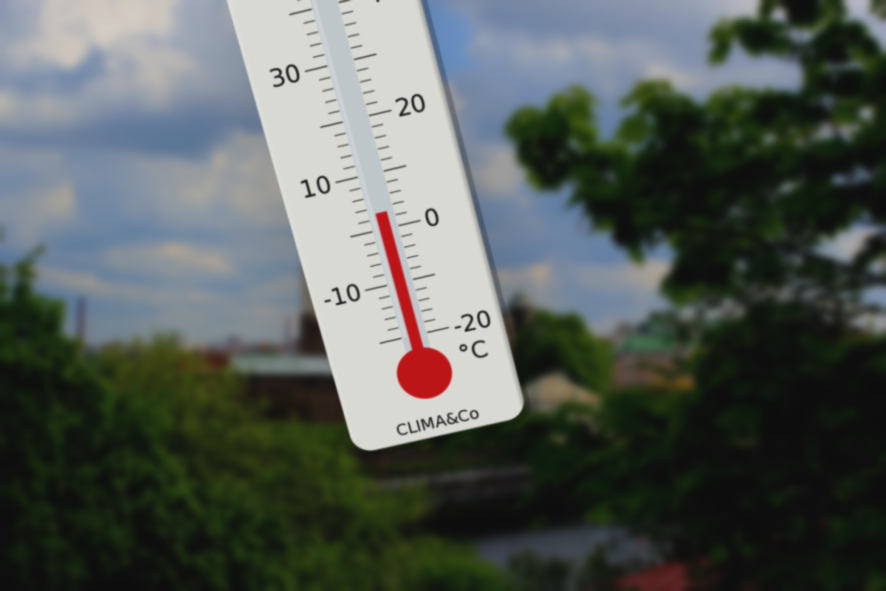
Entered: value=3 unit=°C
